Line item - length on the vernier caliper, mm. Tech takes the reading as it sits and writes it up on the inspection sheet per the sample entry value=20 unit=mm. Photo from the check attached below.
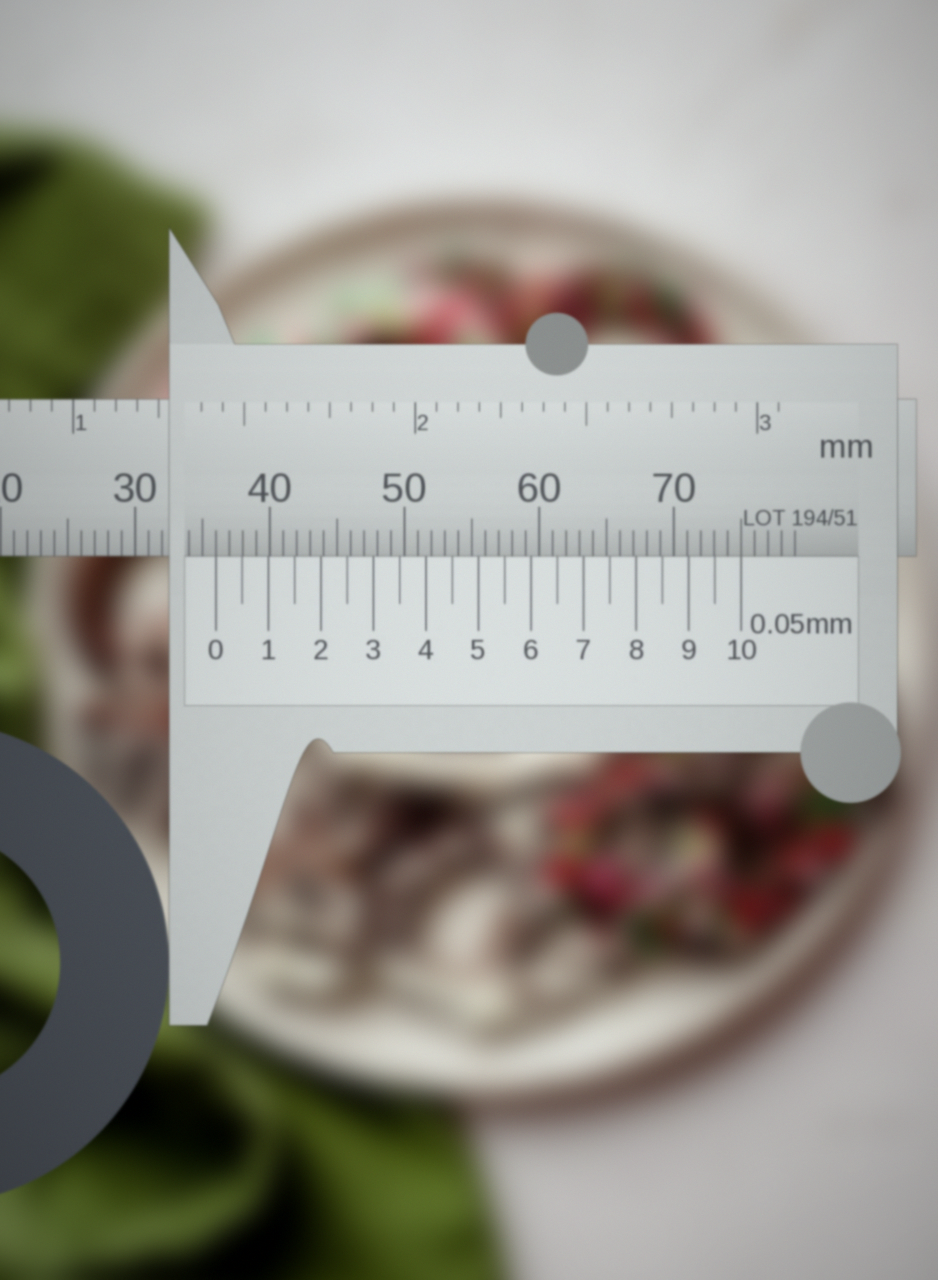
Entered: value=36.0 unit=mm
